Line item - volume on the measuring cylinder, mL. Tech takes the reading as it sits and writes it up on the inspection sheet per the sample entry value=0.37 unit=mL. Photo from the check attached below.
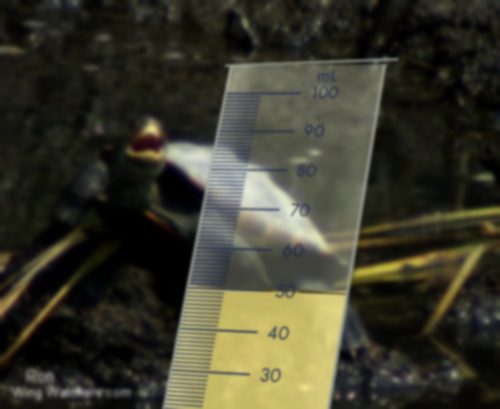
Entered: value=50 unit=mL
